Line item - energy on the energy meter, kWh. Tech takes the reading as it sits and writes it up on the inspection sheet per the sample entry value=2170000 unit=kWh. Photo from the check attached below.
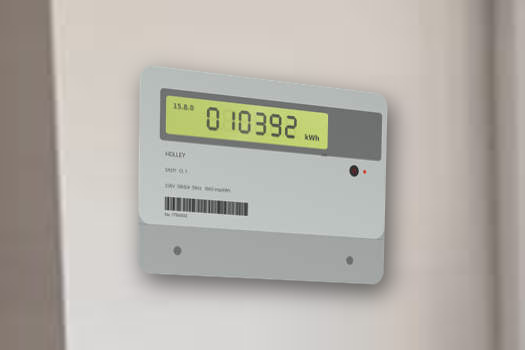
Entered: value=10392 unit=kWh
